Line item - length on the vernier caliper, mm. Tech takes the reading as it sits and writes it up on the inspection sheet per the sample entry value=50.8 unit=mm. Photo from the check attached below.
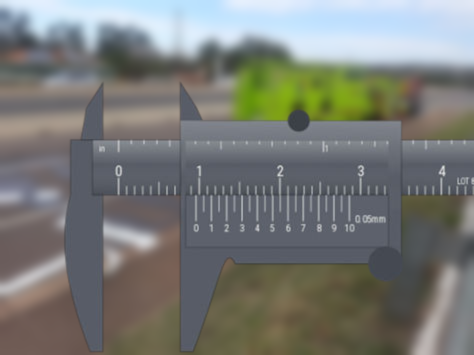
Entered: value=9.6 unit=mm
